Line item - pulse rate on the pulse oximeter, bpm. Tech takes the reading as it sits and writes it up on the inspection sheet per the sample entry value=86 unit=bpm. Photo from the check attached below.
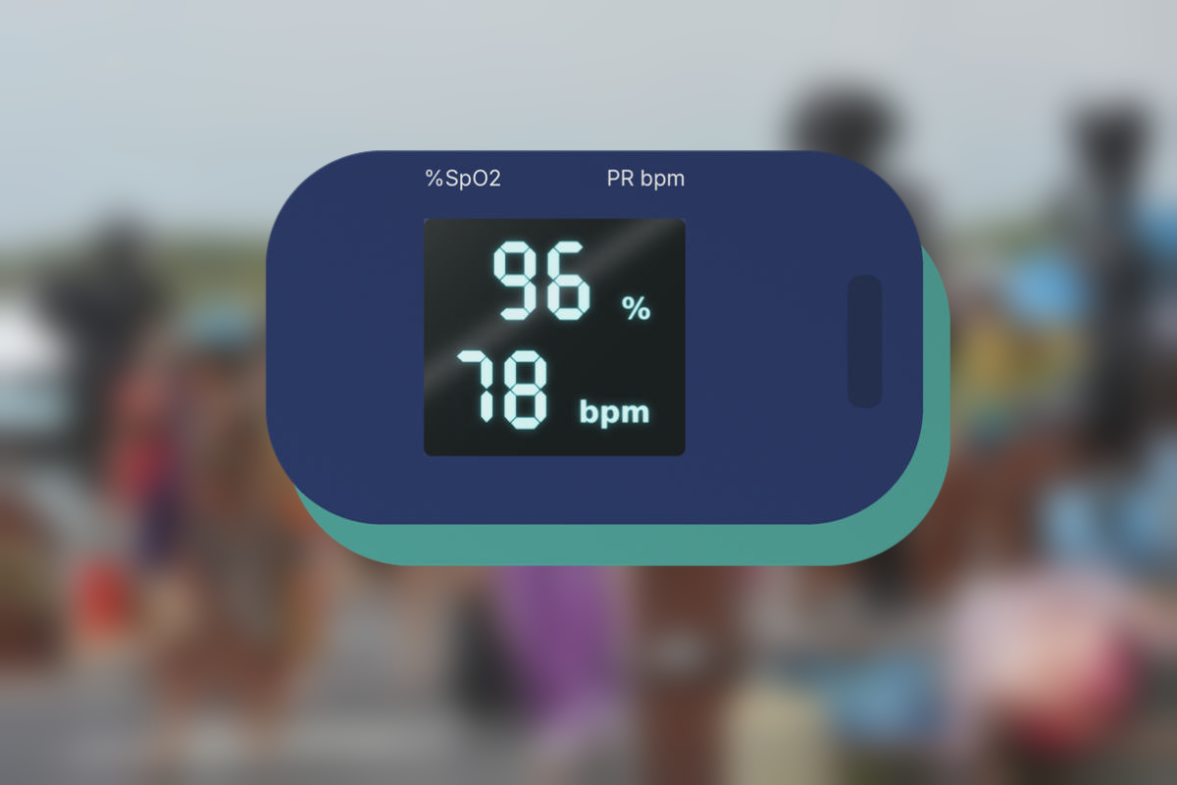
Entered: value=78 unit=bpm
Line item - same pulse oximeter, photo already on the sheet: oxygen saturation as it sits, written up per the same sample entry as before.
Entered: value=96 unit=%
